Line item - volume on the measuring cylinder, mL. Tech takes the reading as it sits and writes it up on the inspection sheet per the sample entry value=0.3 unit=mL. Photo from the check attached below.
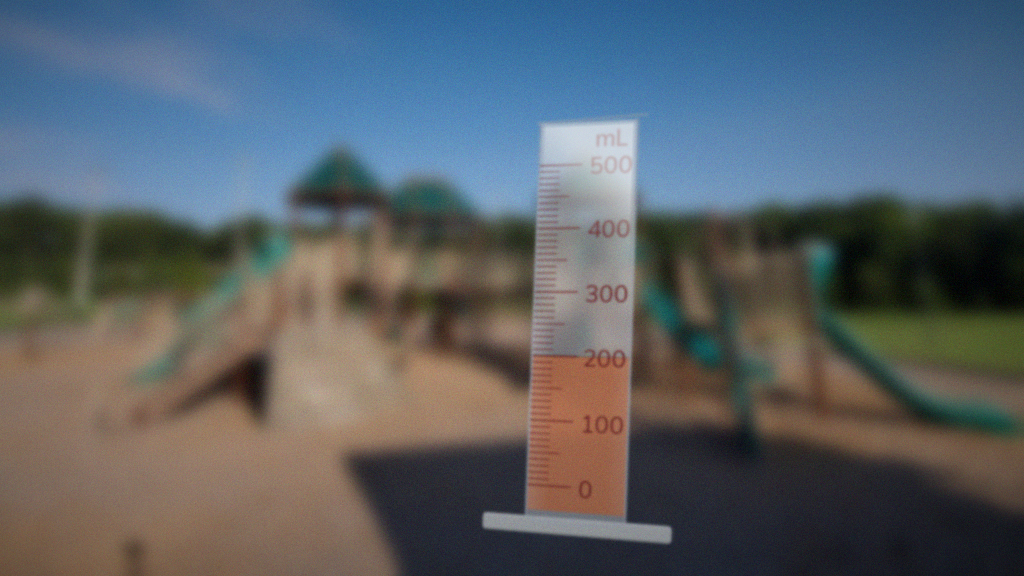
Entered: value=200 unit=mL
